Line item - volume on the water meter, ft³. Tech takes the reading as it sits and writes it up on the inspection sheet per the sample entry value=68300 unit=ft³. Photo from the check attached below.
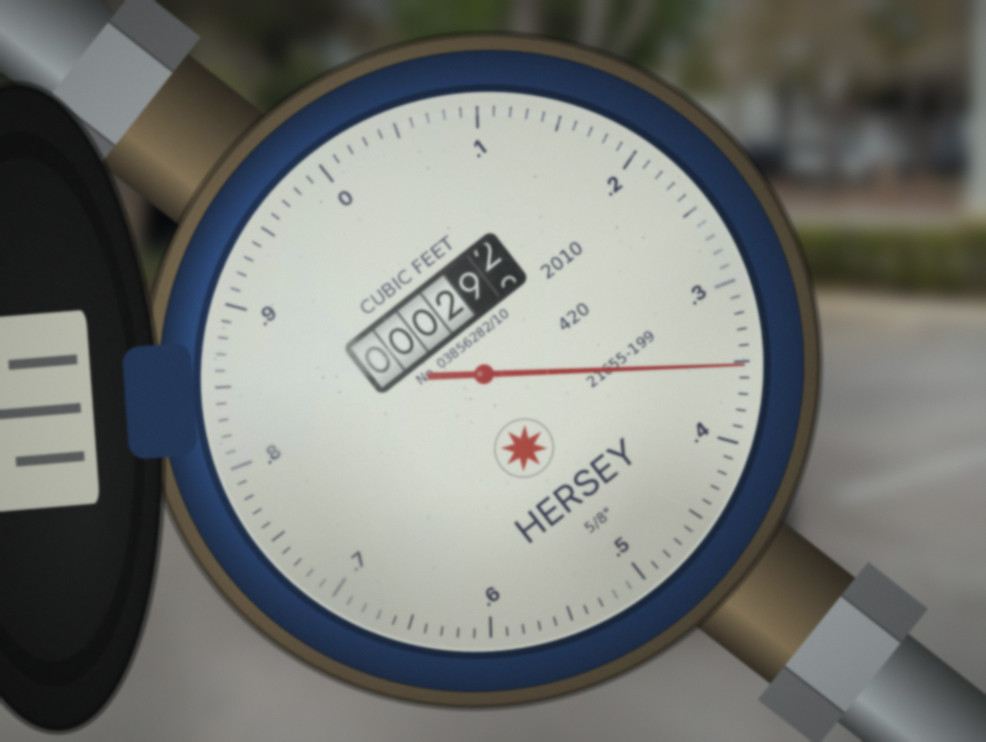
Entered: value=292.35 unit=ft³
